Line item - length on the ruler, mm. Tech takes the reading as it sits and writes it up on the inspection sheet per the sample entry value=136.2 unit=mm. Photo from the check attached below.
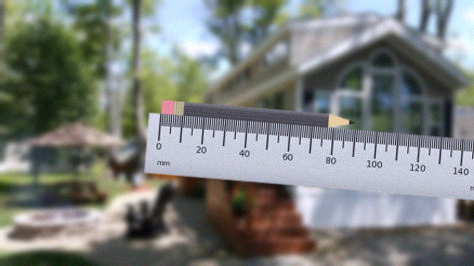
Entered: value=90 unit=mm
